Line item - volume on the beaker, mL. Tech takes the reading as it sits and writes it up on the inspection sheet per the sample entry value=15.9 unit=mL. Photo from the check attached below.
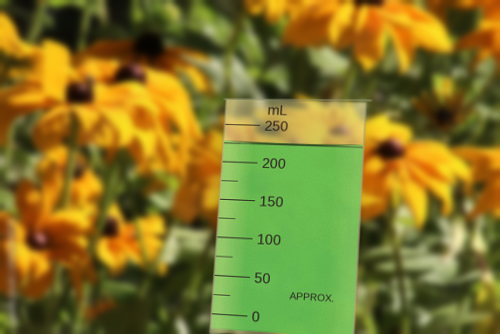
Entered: value=225 unit=mL
